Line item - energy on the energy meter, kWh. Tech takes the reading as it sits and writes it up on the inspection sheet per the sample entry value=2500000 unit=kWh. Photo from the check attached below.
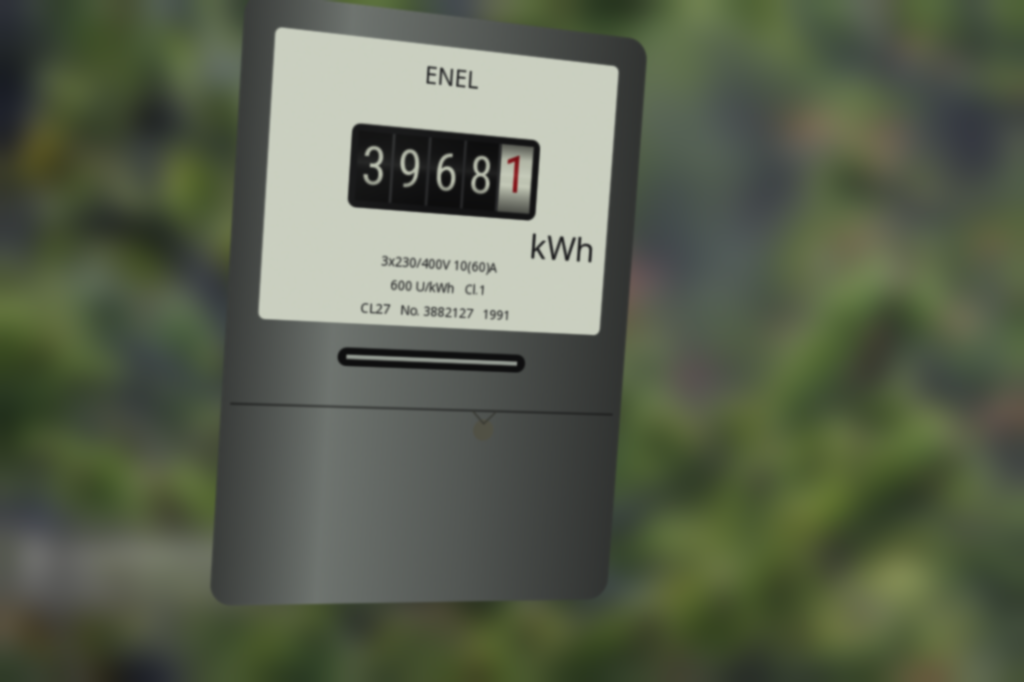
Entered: value=3968.1 unit=kWh
